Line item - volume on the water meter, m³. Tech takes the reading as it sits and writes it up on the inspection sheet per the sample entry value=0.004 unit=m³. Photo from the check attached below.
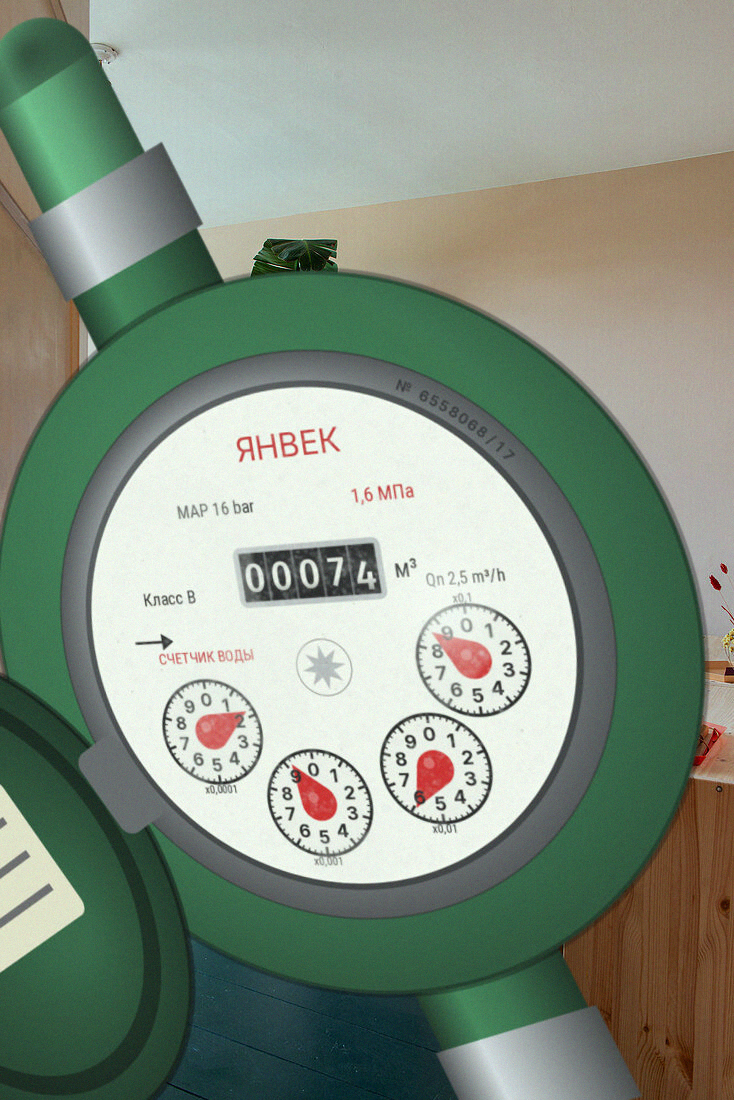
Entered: value=73.8591 unit=m³
